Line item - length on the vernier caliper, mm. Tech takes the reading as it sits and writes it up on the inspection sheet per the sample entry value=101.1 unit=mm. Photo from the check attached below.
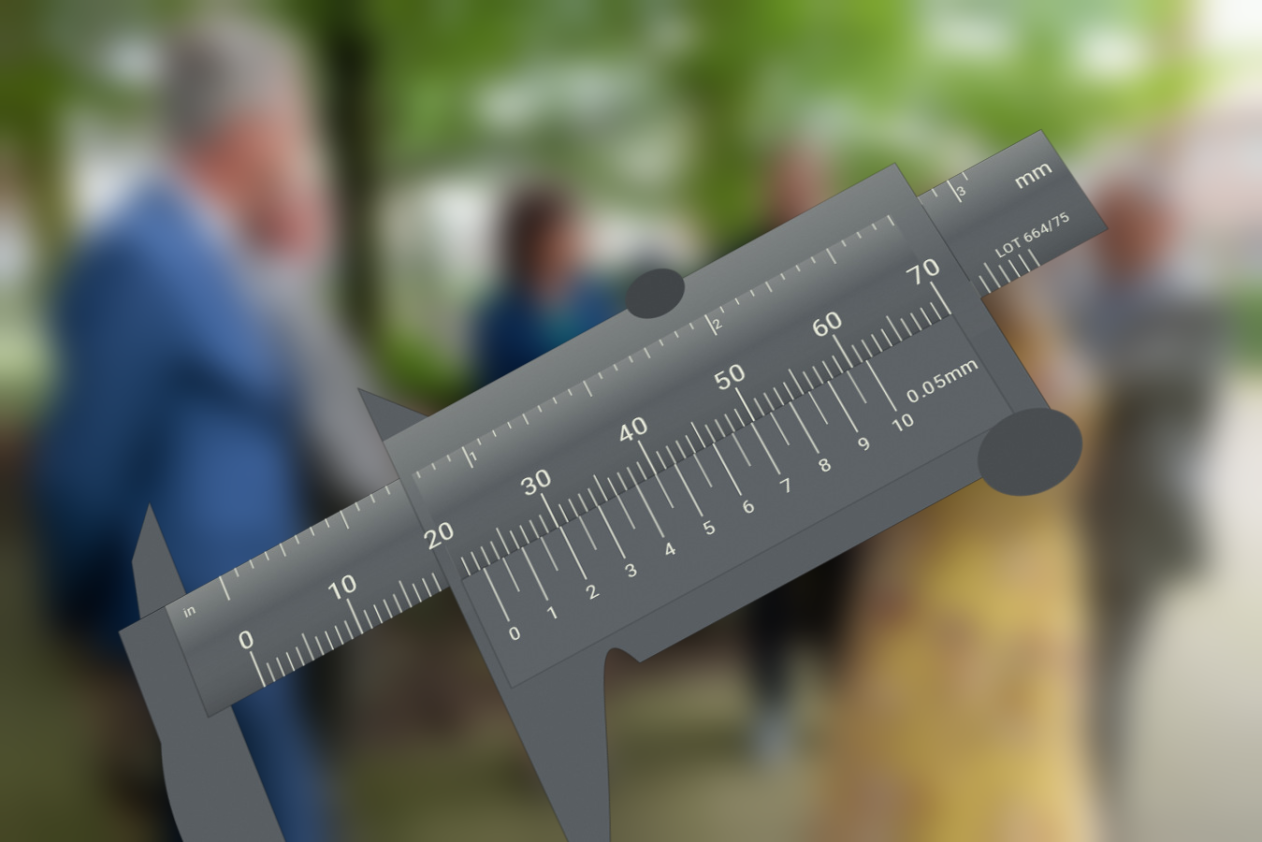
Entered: value=22.4 unit=mm
